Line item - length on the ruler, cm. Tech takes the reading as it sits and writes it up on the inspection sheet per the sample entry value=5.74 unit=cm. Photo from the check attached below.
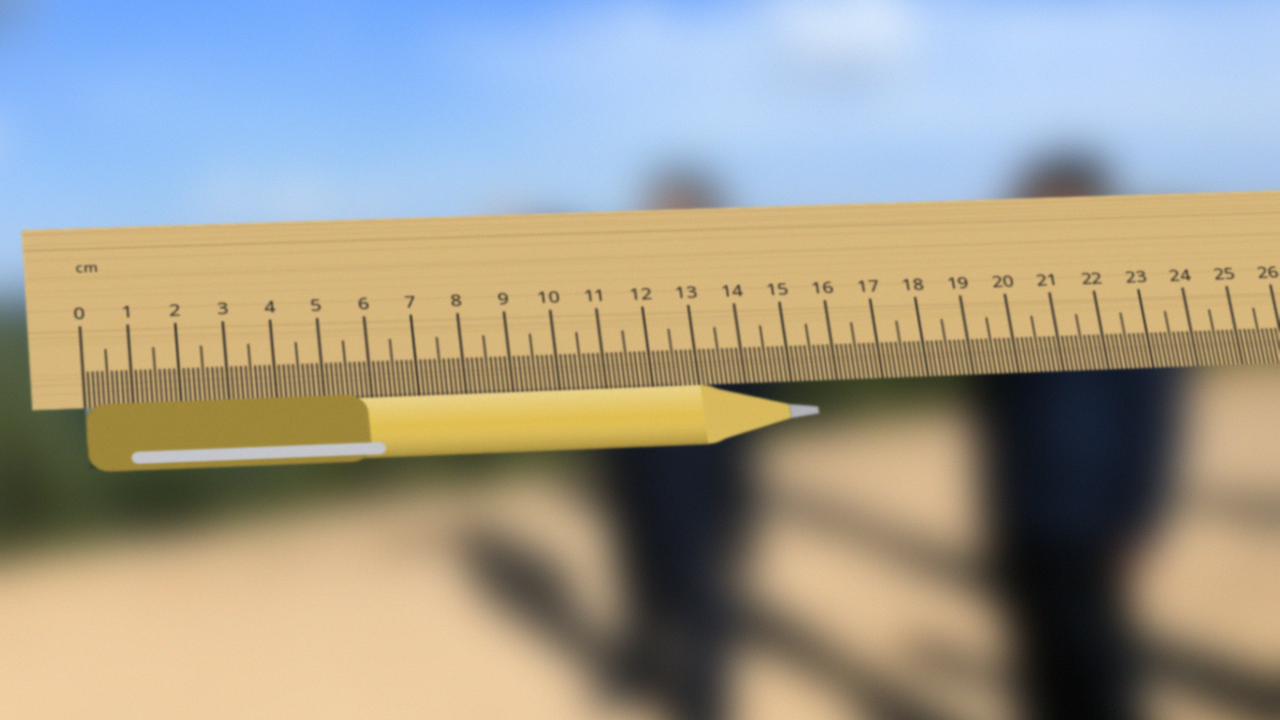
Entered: value=15.5 unit=cm
